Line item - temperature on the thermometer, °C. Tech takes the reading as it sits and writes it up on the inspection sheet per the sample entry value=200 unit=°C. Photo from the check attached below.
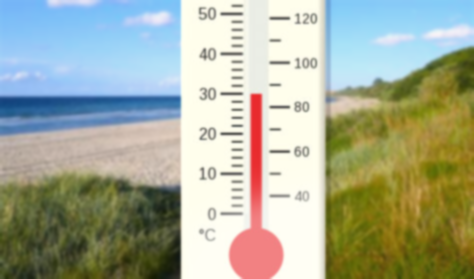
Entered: value=30 unit=°C
